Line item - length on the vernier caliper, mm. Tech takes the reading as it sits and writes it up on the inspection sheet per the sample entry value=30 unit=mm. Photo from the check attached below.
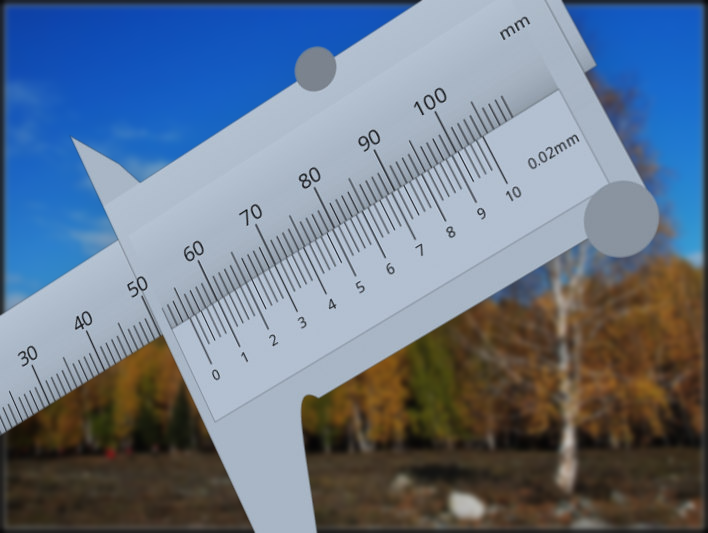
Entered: value=55.2 unit=mm
